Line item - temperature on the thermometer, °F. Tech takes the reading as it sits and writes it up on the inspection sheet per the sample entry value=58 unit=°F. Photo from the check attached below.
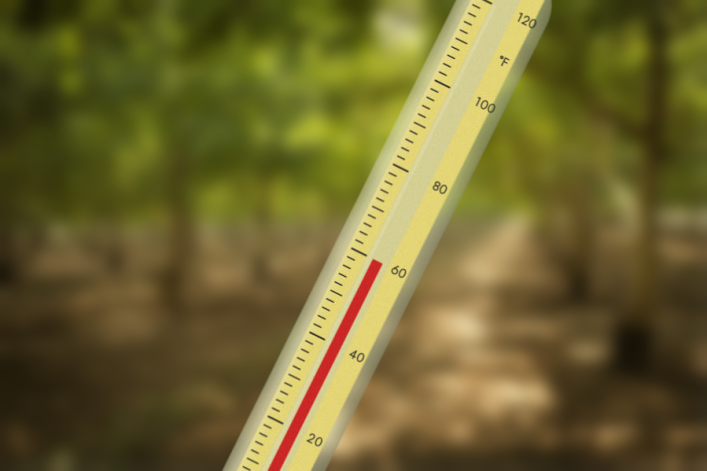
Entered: value=60 unit=°F
